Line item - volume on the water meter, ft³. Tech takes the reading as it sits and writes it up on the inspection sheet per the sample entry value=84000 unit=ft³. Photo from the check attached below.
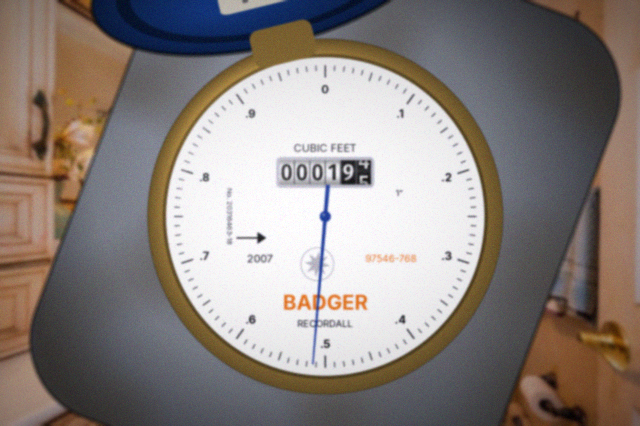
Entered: value=194.51 unit=ft³
